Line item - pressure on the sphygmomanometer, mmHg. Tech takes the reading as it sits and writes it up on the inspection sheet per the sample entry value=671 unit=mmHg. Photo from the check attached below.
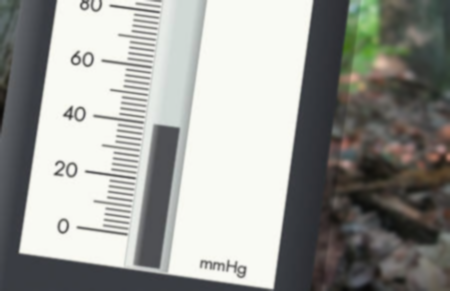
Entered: value=40 unit=mmHg
